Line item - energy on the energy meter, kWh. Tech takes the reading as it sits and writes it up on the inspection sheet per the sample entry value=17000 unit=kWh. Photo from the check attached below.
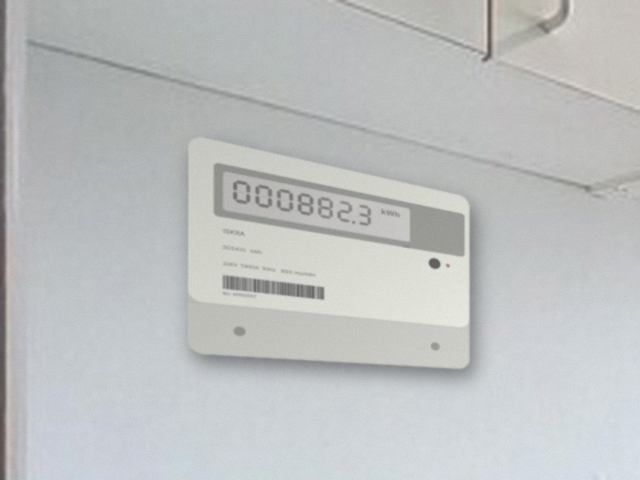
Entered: value=882.3 unit=kWh
